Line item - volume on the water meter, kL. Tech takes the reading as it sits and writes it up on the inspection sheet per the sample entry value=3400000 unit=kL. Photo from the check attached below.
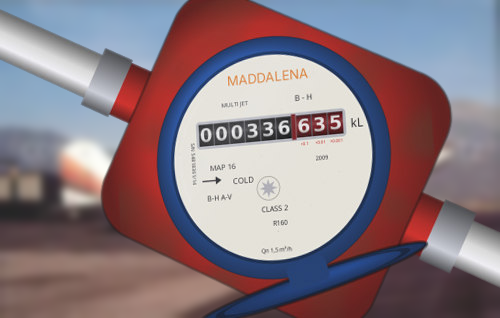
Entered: value=336.635 unit=kL
